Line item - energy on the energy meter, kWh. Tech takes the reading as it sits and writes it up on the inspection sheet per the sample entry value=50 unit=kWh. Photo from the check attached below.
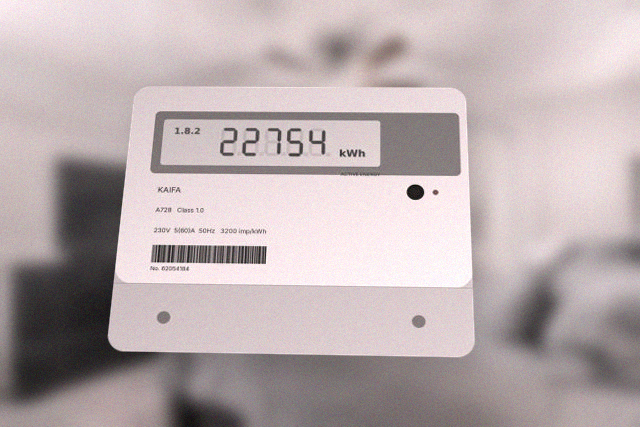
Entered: value=22754 unit=kWh
